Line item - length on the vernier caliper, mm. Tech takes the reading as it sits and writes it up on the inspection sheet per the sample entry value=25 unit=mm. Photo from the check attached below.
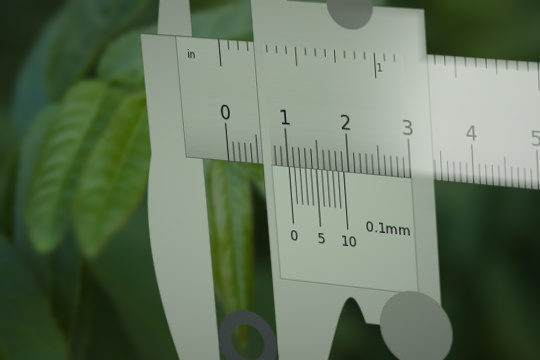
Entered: value=10.2 unit=mm
